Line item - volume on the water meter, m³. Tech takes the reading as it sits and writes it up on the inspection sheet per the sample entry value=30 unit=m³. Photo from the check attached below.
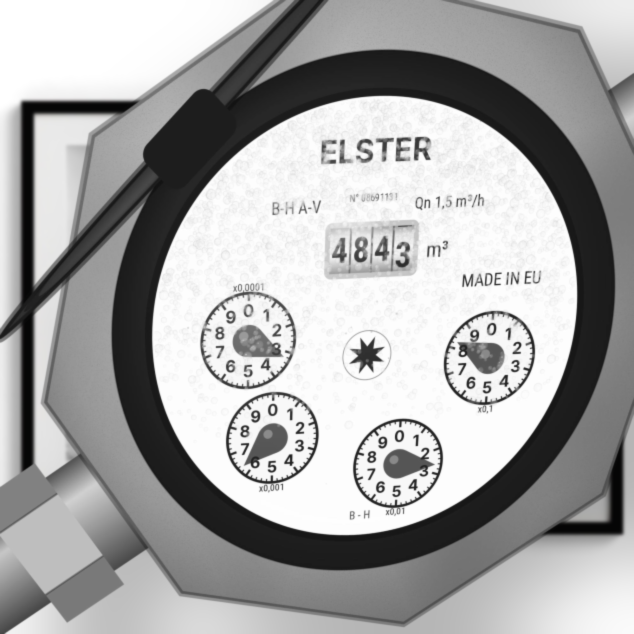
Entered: value=4842.8263 unit=m³
